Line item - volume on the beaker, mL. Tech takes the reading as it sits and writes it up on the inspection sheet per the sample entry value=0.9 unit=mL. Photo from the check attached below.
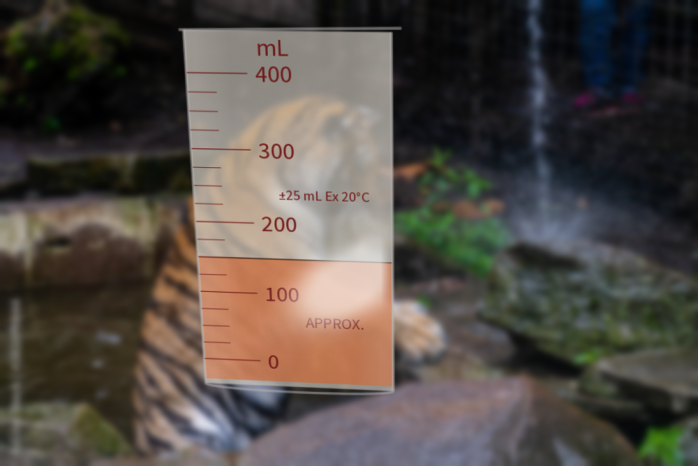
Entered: value=150 unit=mL
